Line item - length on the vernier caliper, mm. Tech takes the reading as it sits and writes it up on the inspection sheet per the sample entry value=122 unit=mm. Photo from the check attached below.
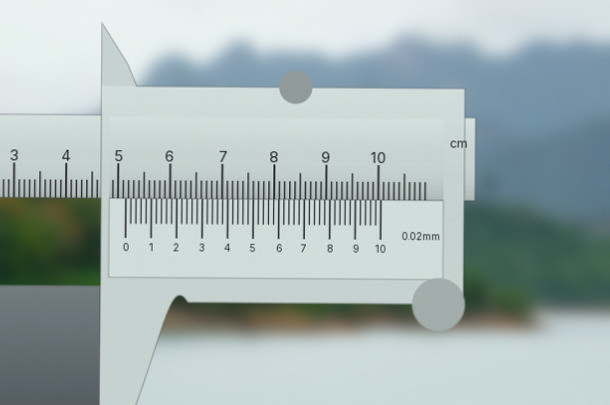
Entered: value=51.5 unit=mm
